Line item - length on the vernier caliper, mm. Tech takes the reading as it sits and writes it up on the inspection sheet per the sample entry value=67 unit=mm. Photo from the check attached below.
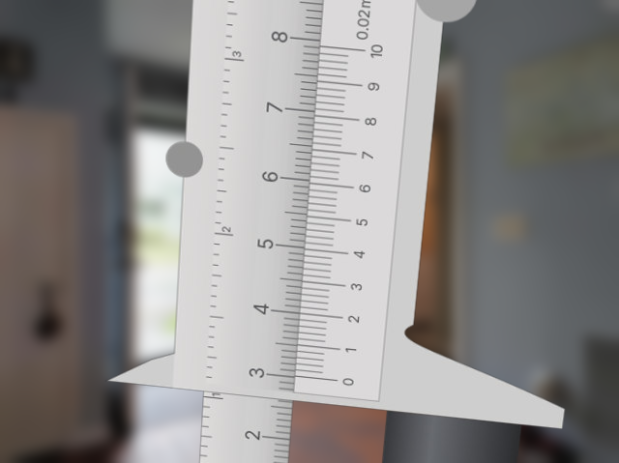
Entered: value=30.2 unit=mm
